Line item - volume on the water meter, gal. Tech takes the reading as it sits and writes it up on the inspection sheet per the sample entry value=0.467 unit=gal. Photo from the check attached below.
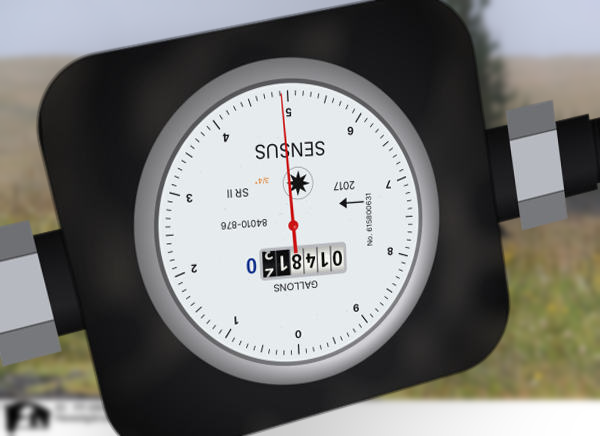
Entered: value=148124.9 unit=gal
